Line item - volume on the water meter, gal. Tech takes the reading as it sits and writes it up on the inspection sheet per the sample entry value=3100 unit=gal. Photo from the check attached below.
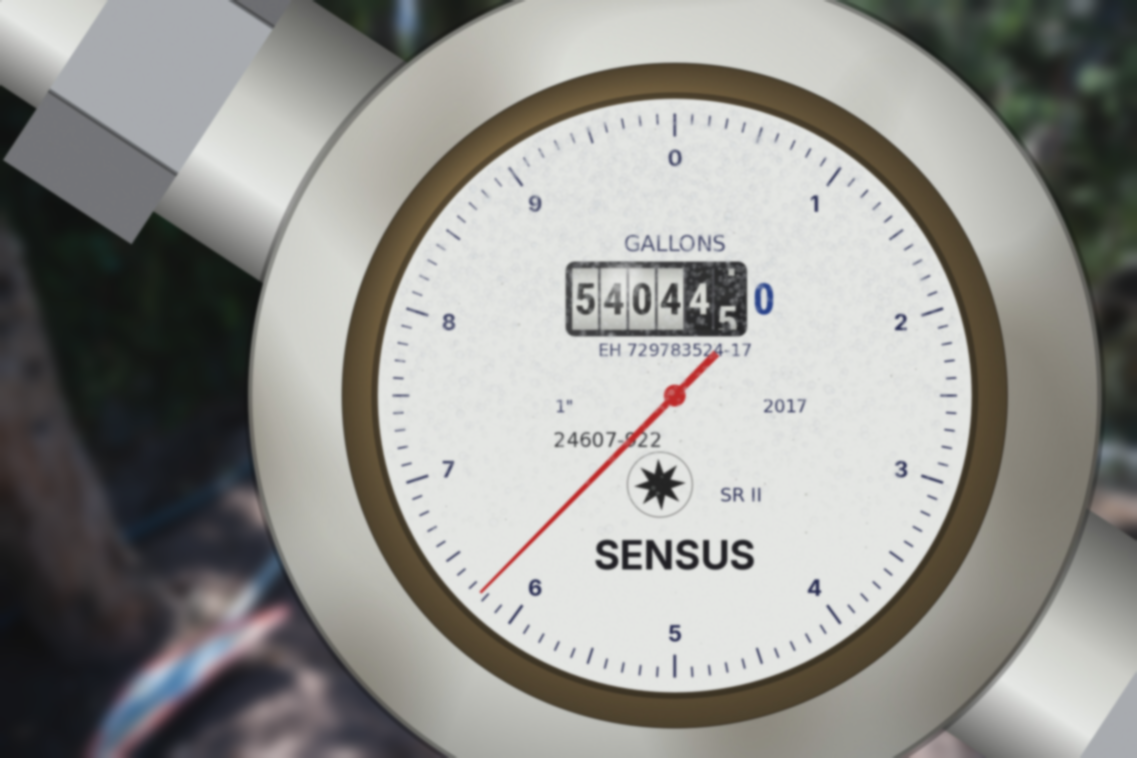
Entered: value=5404446.2 unit=gal
